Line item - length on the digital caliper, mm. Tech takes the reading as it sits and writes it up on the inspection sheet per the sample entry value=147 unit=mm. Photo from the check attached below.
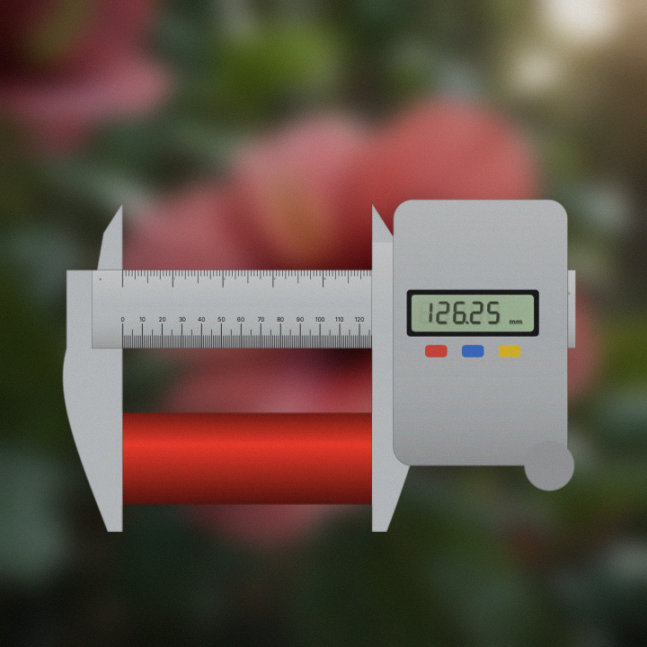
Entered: value=126.25 unit=mm
